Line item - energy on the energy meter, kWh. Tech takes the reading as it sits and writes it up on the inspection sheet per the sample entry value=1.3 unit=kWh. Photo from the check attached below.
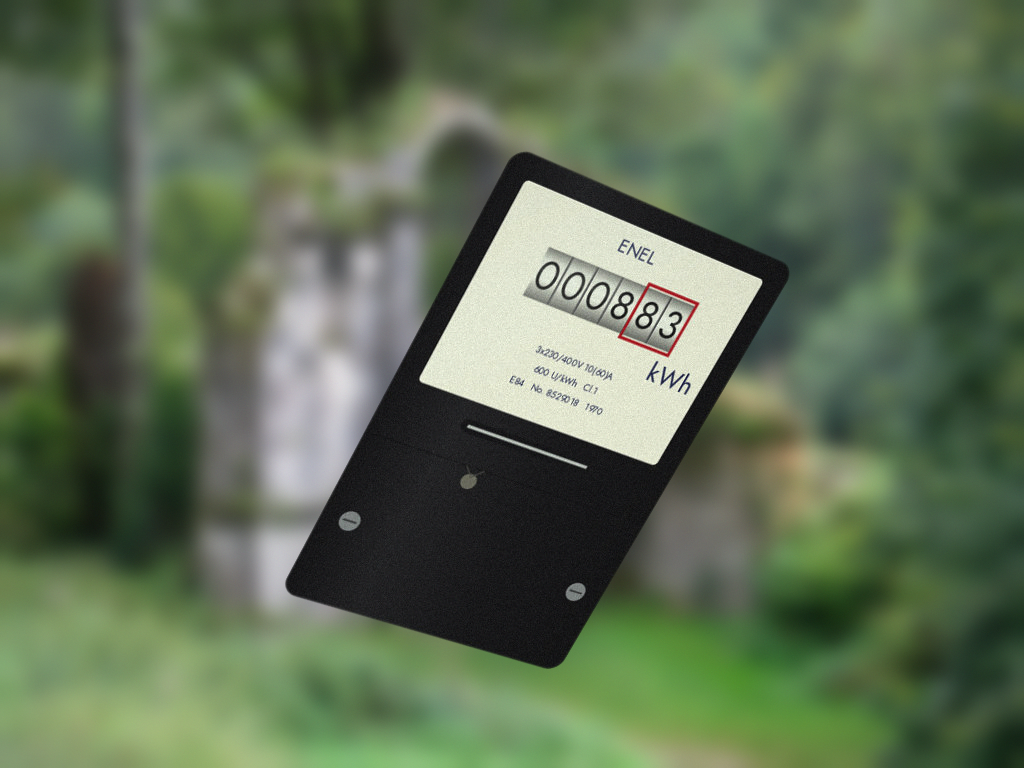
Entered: value=8.83 unit=kWh
